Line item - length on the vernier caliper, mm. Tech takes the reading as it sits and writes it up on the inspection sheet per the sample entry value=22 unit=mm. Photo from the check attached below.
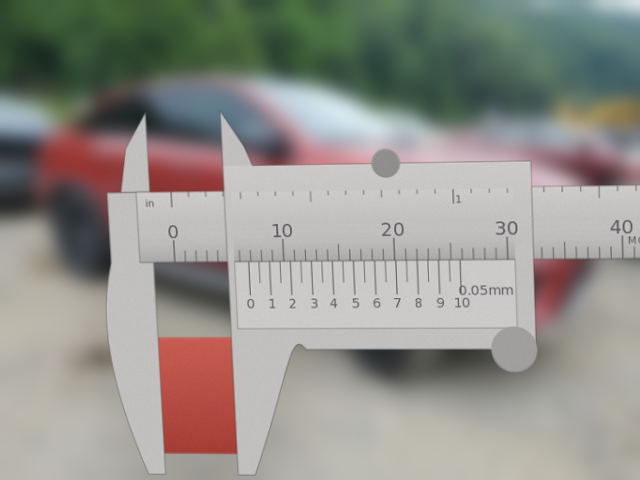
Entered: value=6.8 unit=mm
